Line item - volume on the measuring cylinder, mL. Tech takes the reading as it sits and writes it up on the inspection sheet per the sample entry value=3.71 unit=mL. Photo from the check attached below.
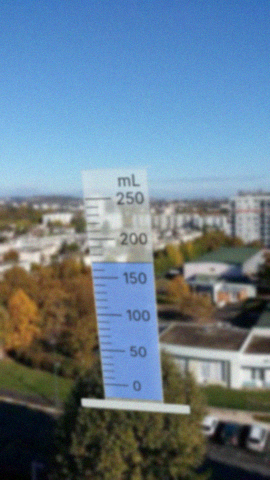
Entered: value=170 unit=mL
